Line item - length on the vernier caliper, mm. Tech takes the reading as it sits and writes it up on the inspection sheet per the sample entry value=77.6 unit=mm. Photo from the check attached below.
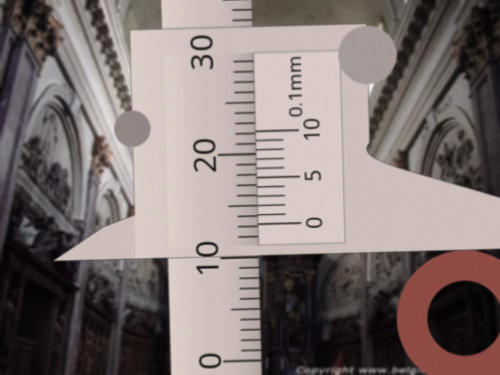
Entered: value=13.2 unit=mm
